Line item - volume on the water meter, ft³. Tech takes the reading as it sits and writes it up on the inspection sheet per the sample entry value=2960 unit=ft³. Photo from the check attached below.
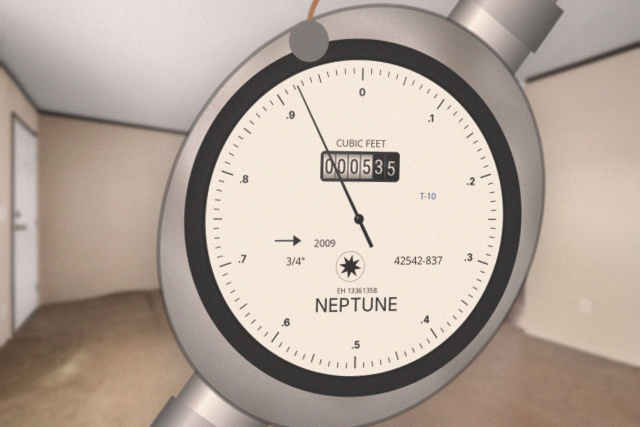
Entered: value=534.92 unit=ft³
